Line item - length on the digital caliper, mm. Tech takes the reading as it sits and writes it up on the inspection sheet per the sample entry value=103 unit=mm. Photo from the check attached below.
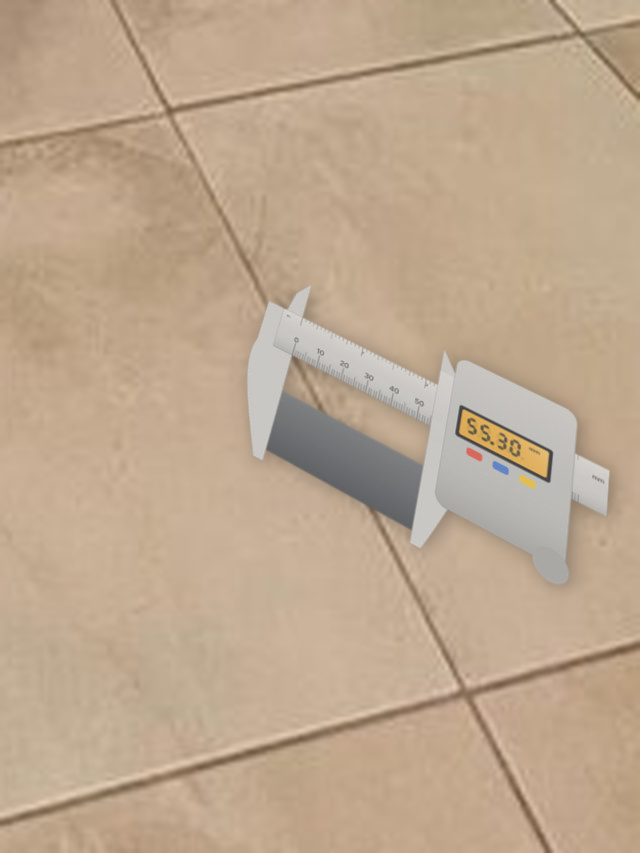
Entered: value=55.30 unit=mm
